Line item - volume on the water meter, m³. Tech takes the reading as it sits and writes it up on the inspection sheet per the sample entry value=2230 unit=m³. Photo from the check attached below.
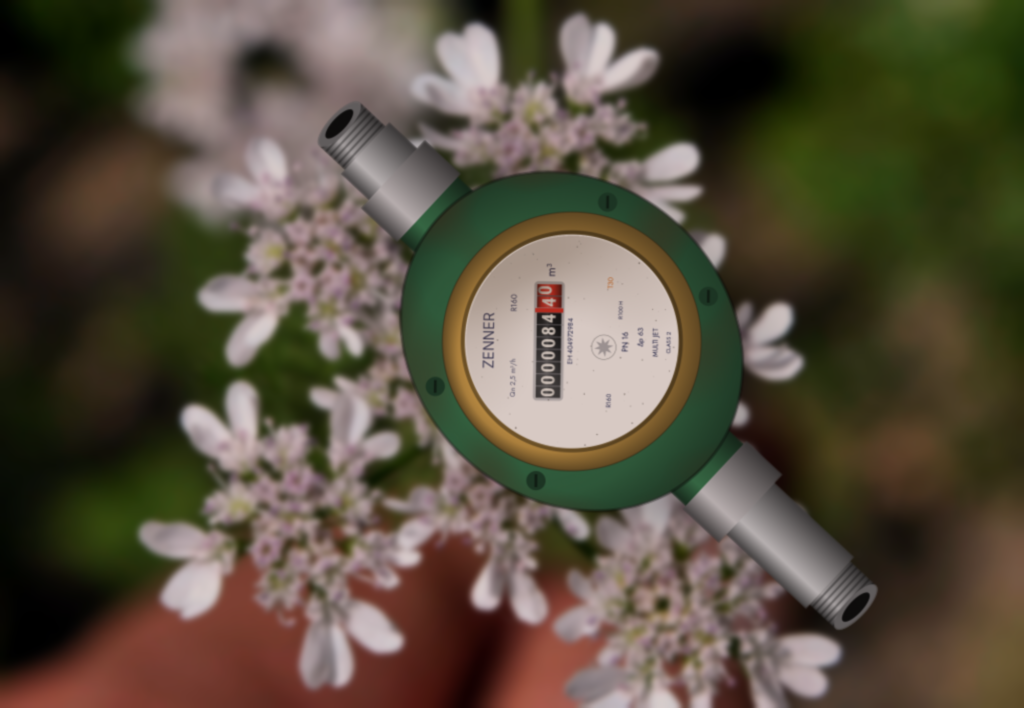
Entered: value=84.40 unit=m³
